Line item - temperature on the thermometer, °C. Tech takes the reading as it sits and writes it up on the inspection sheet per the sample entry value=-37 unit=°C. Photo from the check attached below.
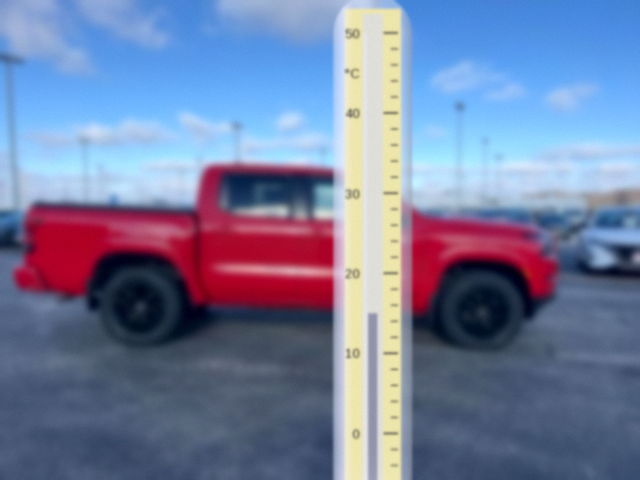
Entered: value=15 unit=°C
